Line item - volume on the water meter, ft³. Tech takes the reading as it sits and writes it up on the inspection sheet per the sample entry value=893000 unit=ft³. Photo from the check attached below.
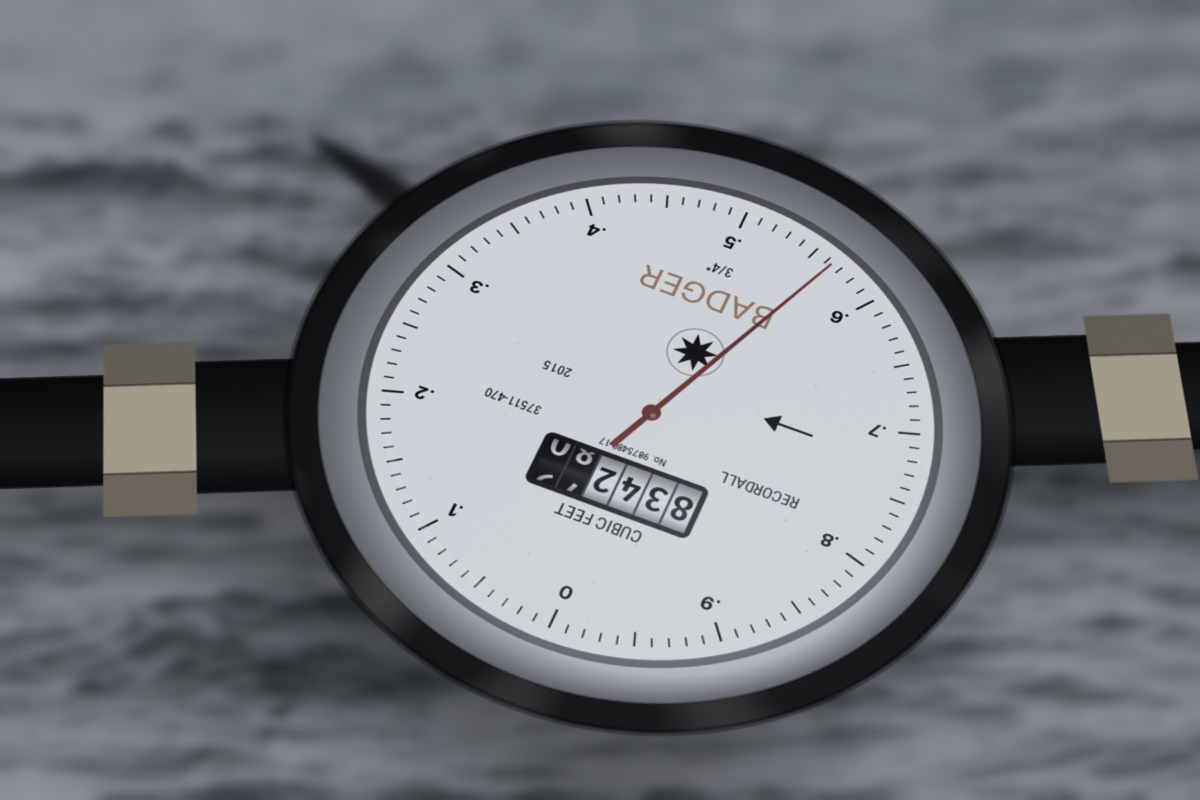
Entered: value=834279.56 unit=ft³
